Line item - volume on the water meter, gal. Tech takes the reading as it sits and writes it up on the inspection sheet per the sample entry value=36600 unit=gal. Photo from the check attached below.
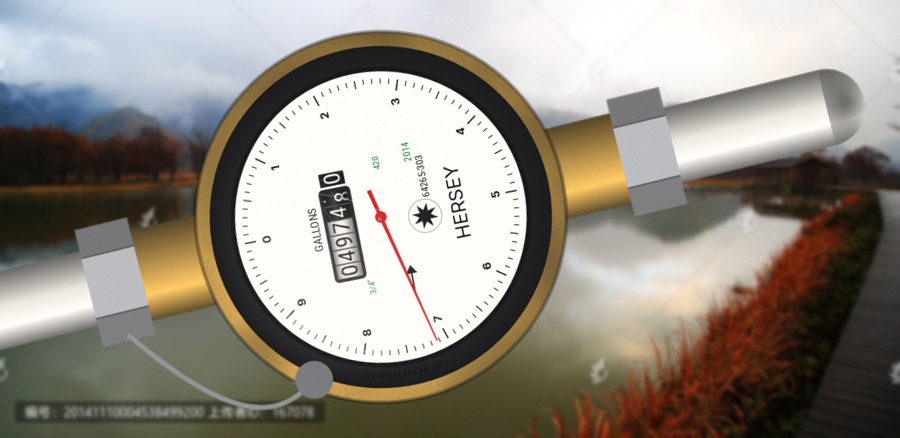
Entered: value=497477.1 unit=gal
